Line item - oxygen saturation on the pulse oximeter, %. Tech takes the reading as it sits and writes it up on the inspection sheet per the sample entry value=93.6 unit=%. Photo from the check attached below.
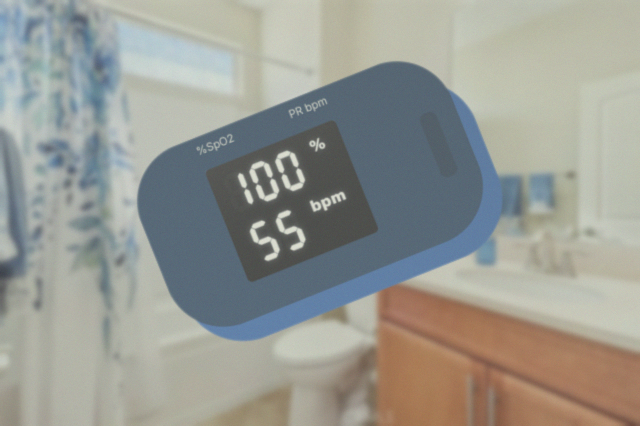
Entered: value=100 unit=%
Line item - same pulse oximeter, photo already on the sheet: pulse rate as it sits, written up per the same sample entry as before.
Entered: value=55 unit=bpm
